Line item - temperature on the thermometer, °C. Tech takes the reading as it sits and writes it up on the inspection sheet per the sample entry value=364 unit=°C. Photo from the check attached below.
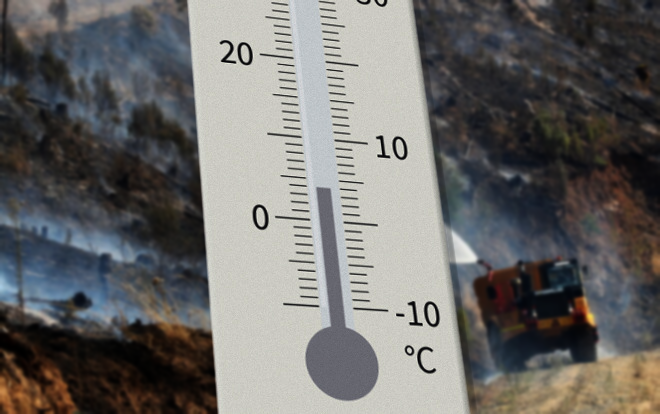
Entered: value=4 unit=°C
